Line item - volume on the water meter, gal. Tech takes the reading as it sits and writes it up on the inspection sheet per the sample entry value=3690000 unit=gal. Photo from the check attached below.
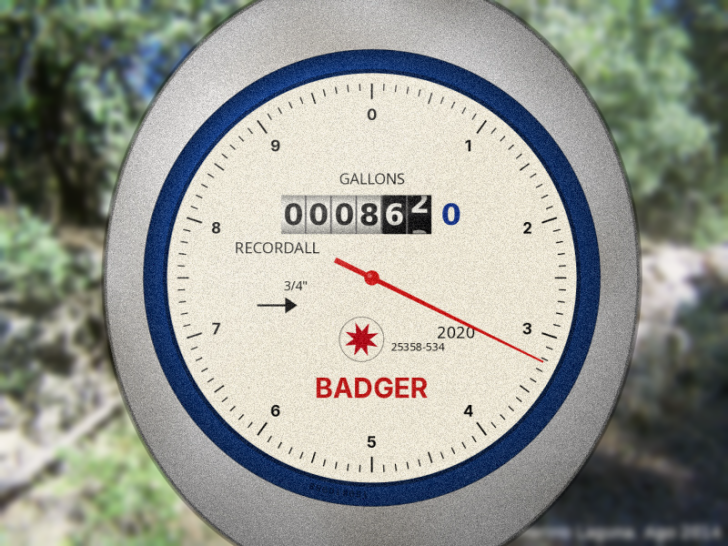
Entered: value=8623.2 unit=gal
